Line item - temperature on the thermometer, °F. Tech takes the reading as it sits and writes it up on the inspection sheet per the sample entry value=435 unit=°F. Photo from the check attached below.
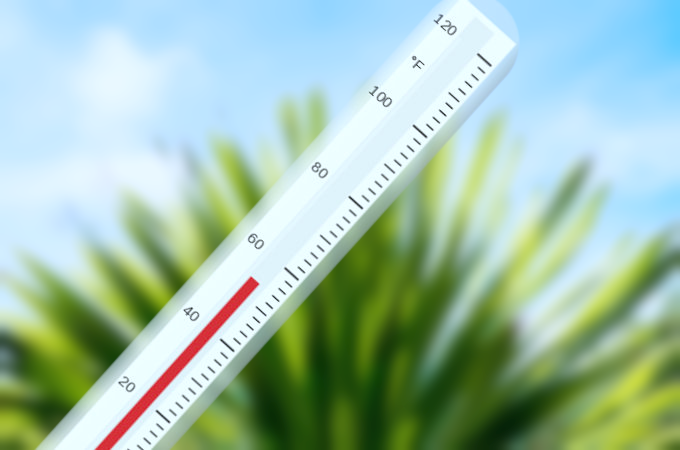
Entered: value=54 unit=°F
